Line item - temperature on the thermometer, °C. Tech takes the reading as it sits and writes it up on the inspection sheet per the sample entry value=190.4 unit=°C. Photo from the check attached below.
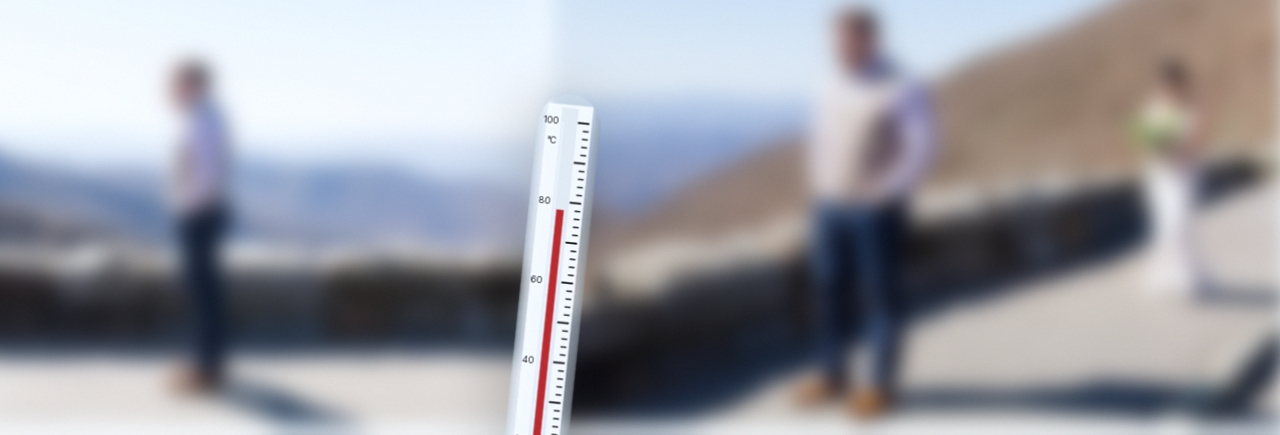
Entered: value=78 unit=°C
